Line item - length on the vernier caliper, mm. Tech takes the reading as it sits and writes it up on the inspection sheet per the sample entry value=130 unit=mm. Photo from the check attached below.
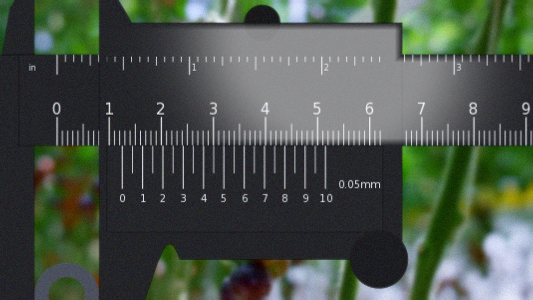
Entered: value=12.5 unit=mm
